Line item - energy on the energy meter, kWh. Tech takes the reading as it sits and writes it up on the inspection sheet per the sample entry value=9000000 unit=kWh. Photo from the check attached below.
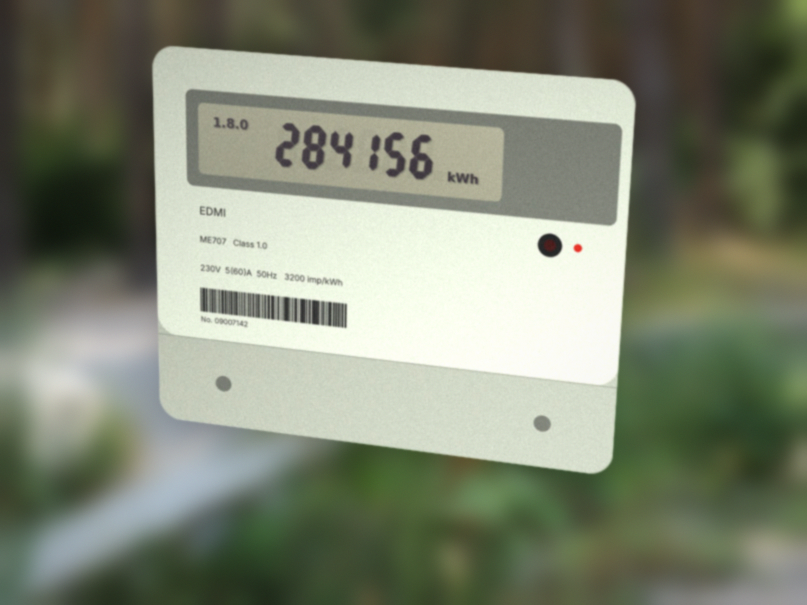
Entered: value=284156 unit=kWh
